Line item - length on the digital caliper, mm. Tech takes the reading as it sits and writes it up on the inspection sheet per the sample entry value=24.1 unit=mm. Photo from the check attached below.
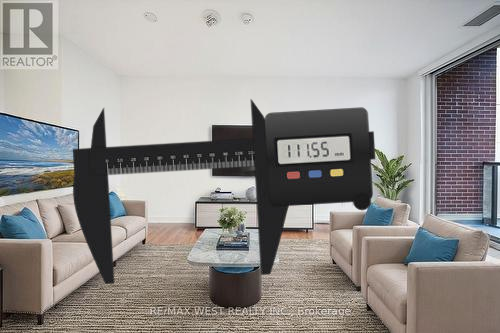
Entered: value=111.55 unit=mm
